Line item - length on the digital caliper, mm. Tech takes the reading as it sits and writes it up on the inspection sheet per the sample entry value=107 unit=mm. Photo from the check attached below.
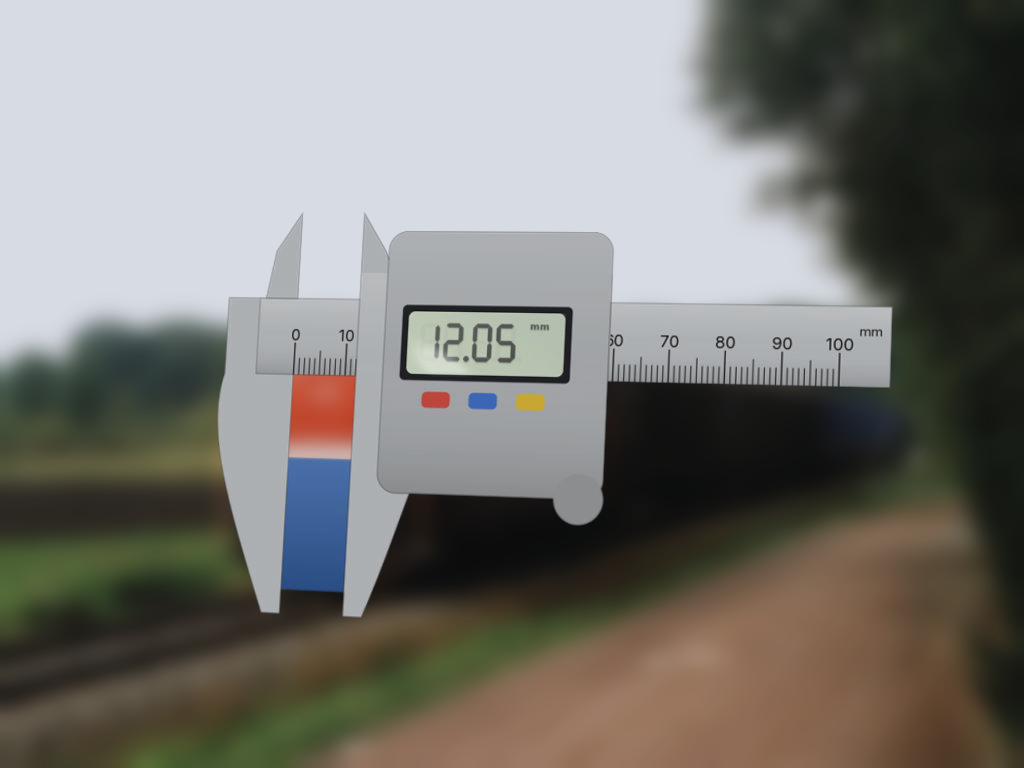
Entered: value=12.05 unit=mm
